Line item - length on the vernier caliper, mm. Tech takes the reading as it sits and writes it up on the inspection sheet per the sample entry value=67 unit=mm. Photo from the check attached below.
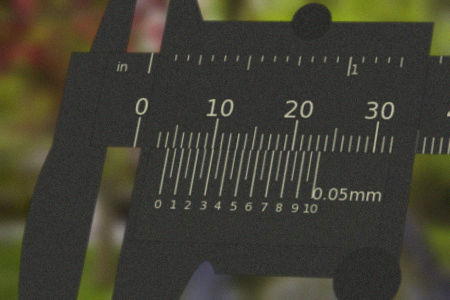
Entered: value=4.4 unit=mm
